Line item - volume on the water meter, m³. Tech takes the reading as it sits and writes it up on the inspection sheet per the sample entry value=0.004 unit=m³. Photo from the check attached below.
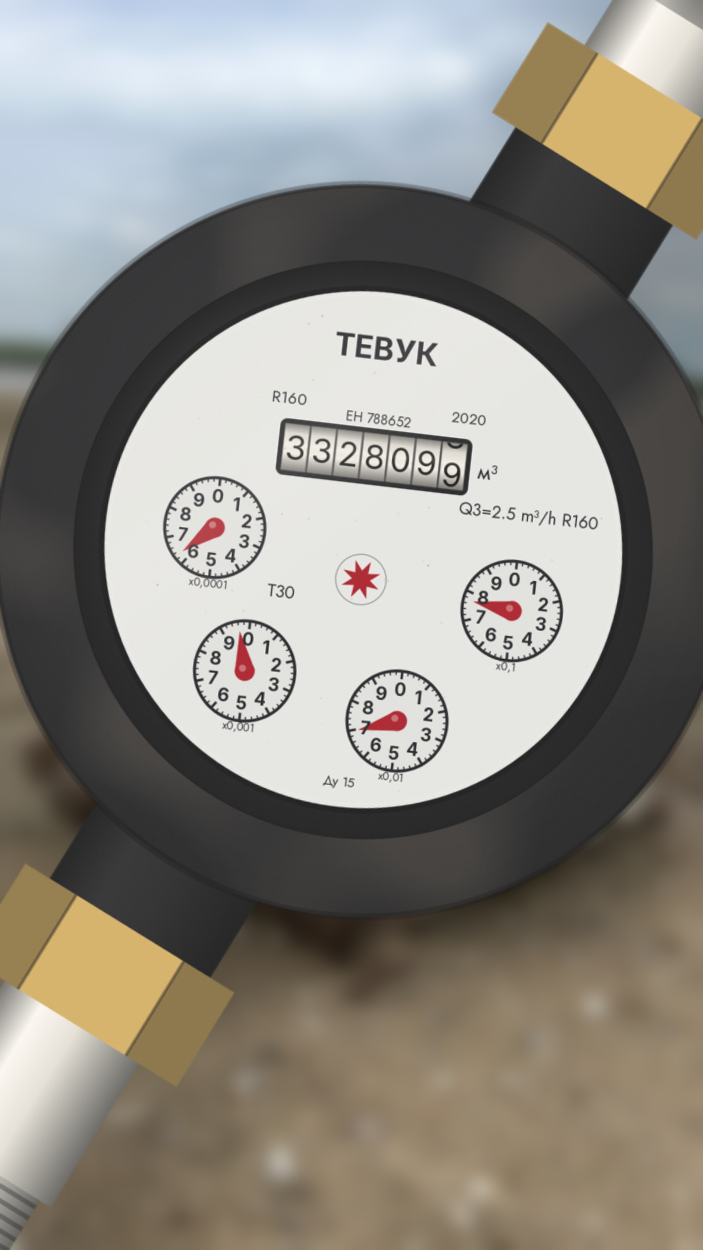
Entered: value=3328098.7696 unit=m³
